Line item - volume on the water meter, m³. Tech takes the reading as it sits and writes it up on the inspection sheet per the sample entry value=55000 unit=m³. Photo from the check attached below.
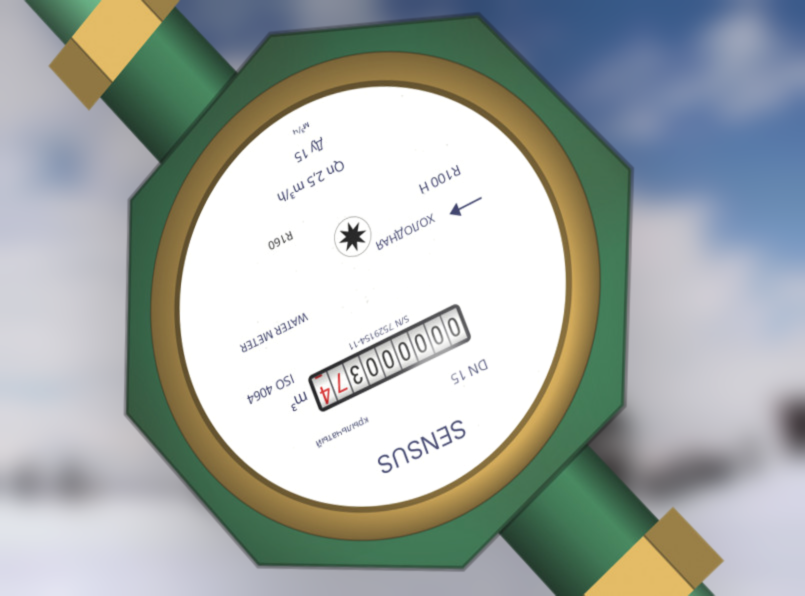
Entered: value=3.74 unit=m³
